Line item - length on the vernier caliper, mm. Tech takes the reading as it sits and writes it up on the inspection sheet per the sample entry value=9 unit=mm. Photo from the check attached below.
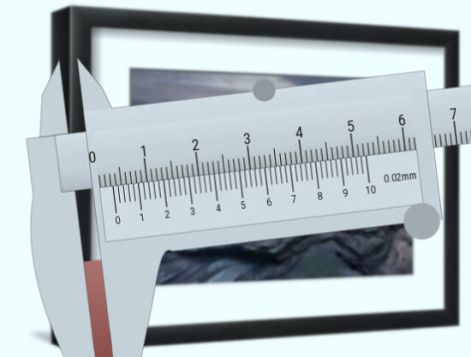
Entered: value=3.4 unit=mm
